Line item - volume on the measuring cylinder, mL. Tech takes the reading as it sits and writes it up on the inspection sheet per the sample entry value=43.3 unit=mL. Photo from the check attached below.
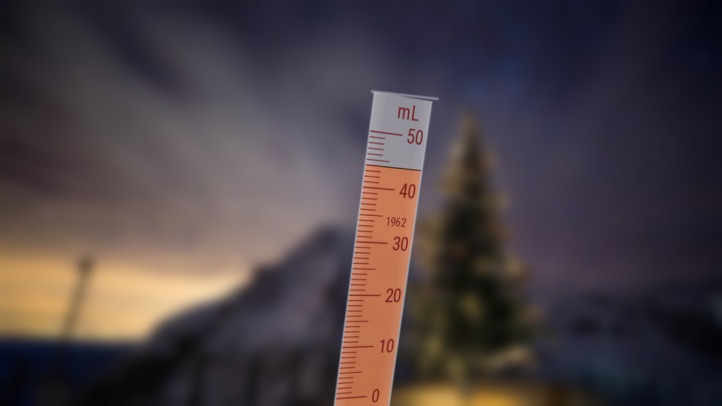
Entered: value=44 unit=mL
